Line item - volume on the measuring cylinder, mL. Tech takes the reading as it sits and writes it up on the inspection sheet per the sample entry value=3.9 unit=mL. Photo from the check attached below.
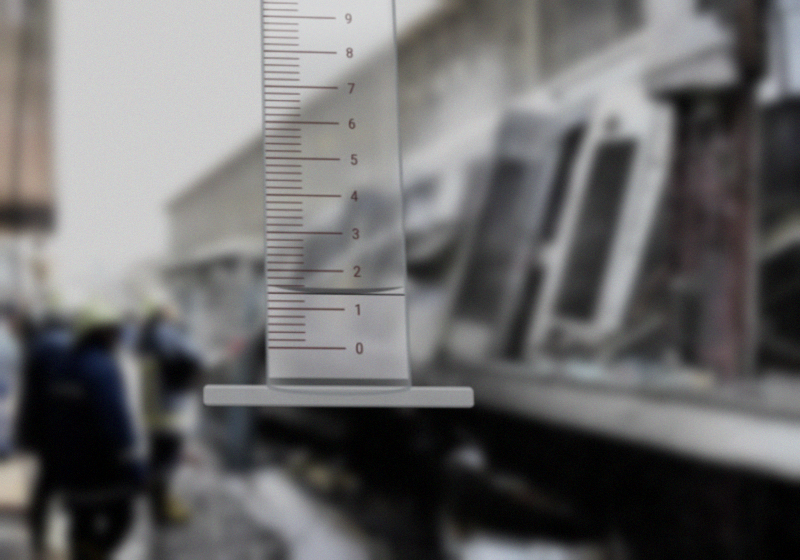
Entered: value=1.4 unit=mL
